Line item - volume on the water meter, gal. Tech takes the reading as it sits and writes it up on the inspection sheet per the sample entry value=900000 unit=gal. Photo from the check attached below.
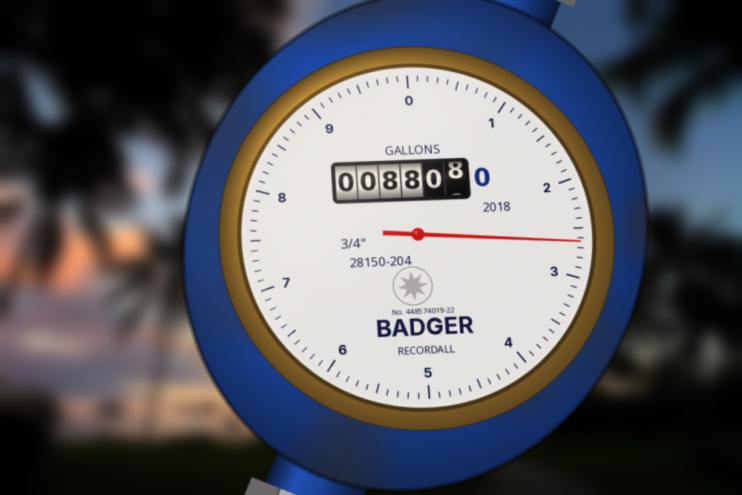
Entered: value=88082.6 unit=gal
